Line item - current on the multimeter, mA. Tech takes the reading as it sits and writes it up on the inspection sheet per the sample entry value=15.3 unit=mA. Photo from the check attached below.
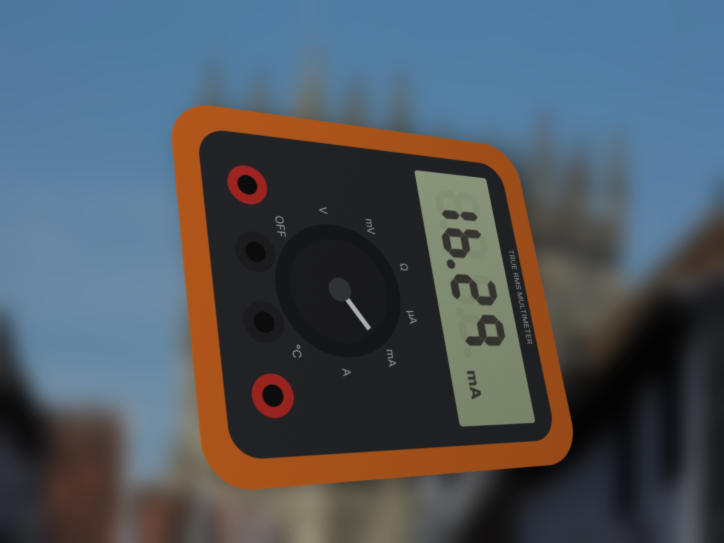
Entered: value=16.29 unit=mA
